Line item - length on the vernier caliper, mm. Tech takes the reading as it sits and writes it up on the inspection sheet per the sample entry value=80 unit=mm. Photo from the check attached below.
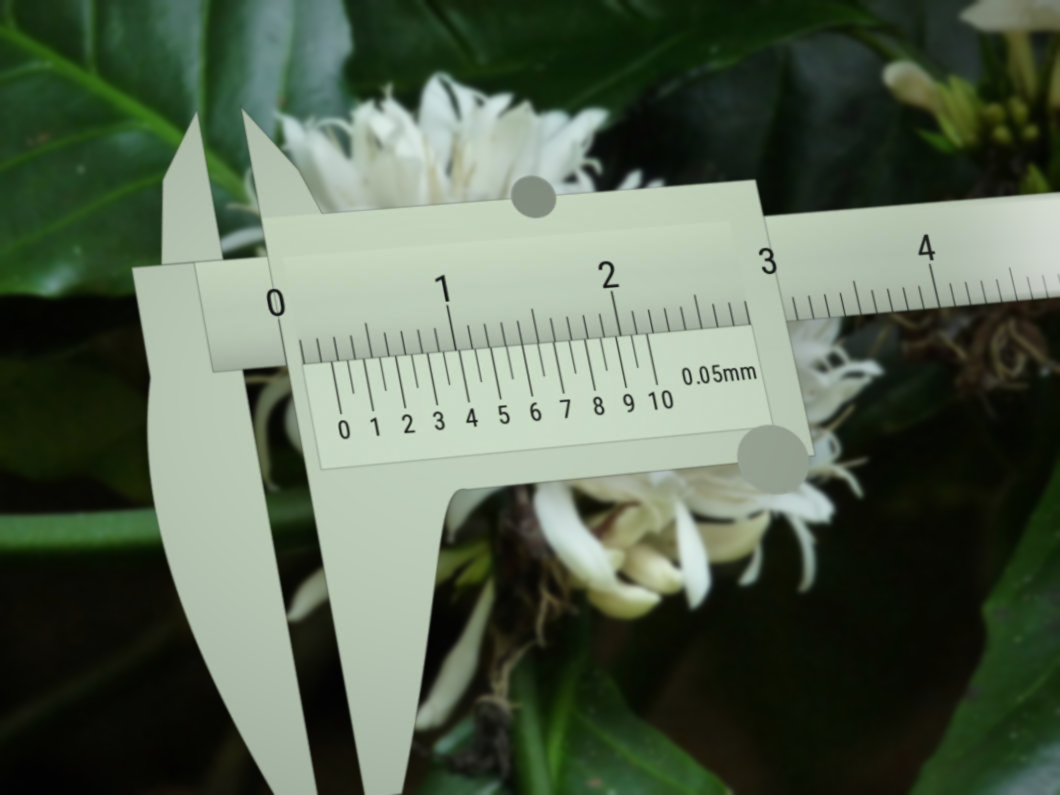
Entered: value=2.6 unit=mm
